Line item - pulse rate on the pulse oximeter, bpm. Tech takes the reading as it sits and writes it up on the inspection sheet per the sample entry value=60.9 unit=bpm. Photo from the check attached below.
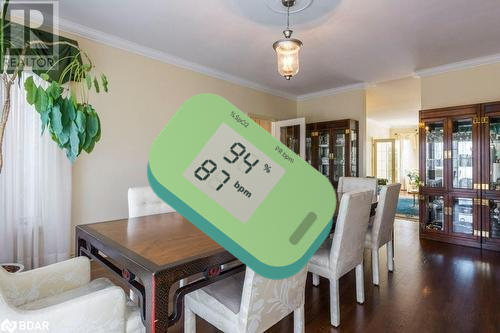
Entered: value=87 unit=bpm
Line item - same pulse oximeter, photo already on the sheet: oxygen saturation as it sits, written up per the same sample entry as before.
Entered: value=94 unit=%
